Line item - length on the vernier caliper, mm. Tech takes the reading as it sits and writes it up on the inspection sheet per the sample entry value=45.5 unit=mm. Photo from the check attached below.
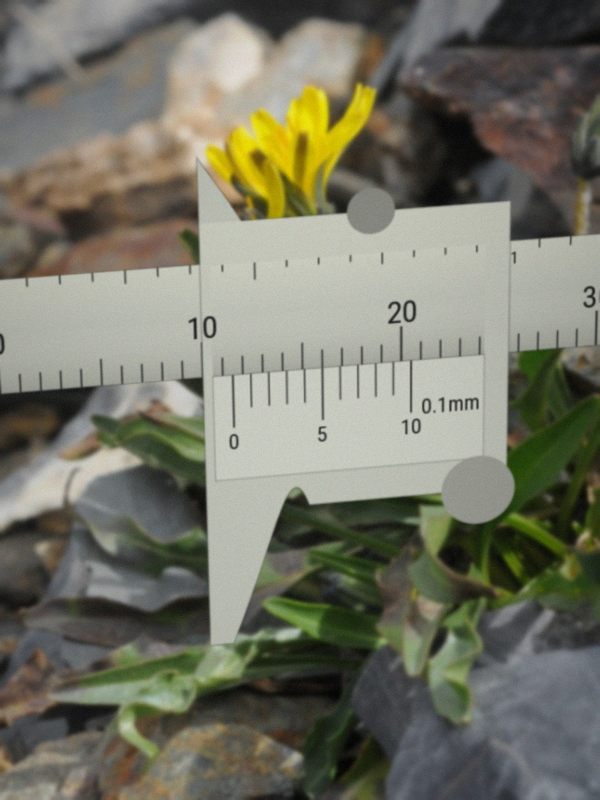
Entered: value=11.5 unit=mm
